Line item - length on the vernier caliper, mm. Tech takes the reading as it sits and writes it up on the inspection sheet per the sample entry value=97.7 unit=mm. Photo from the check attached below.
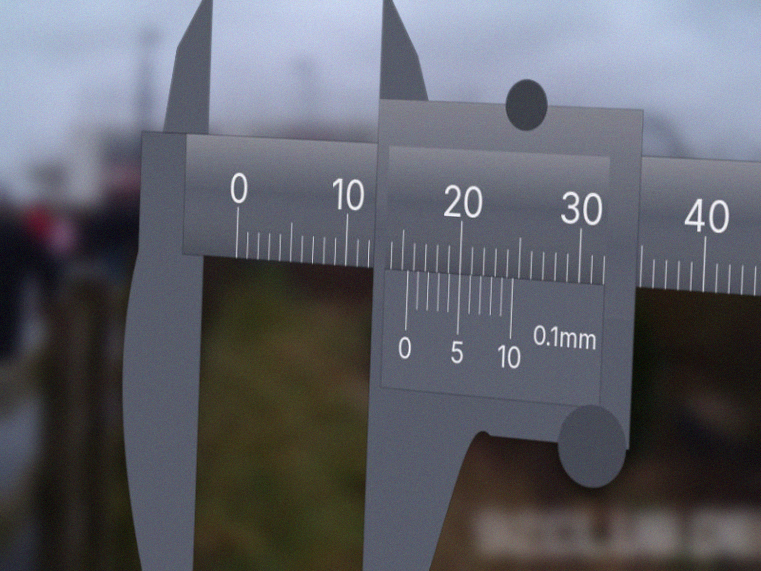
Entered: value=15.5 unit=mm
